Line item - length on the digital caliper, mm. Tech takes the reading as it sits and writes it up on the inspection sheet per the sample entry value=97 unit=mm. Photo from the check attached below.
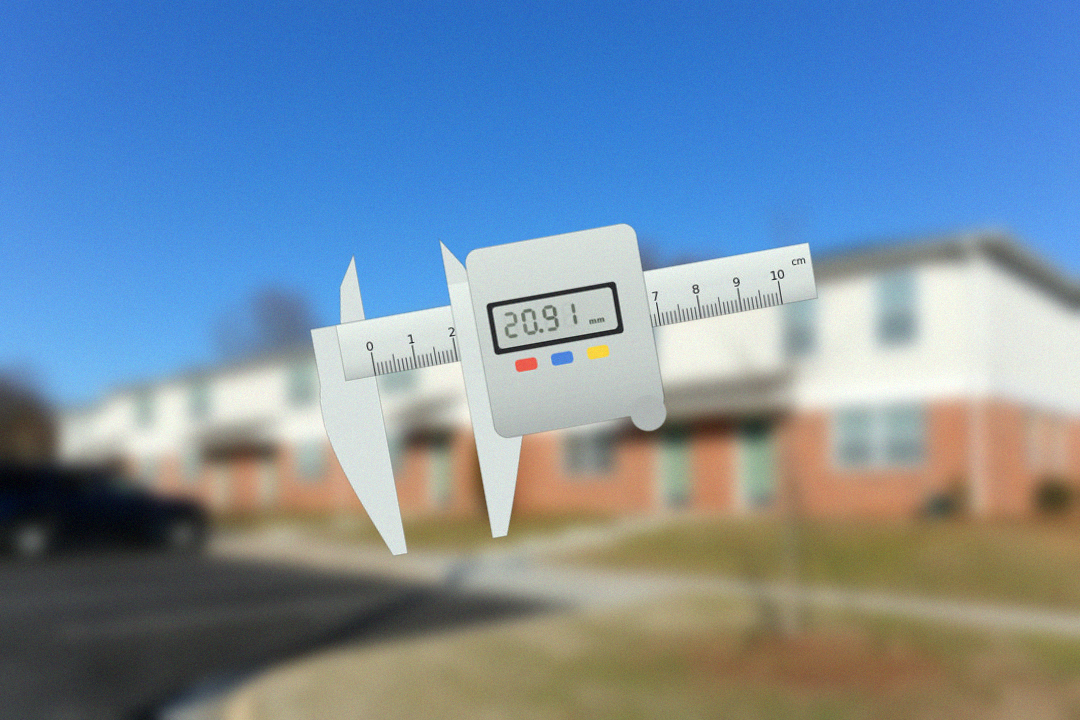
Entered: value=20.91 unit=mm
